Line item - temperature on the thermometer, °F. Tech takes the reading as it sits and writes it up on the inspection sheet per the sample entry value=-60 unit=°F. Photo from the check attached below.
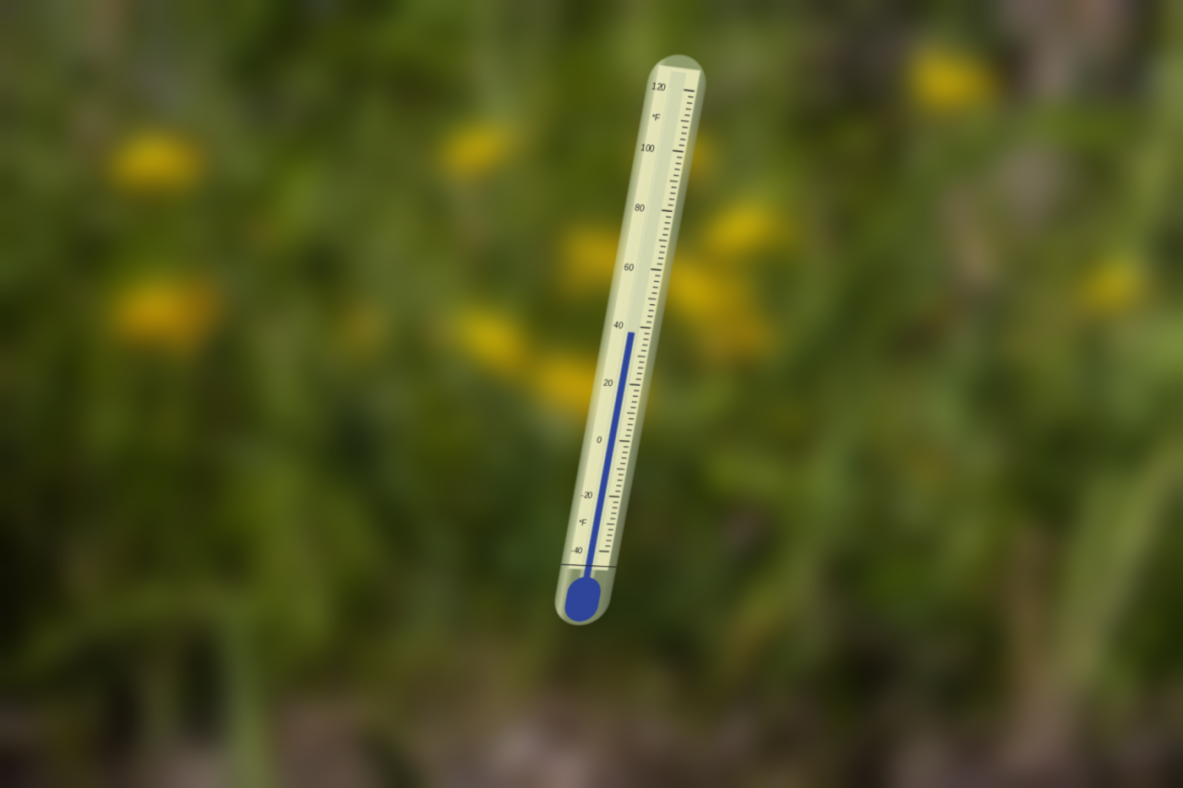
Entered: value=38 unit=°F
